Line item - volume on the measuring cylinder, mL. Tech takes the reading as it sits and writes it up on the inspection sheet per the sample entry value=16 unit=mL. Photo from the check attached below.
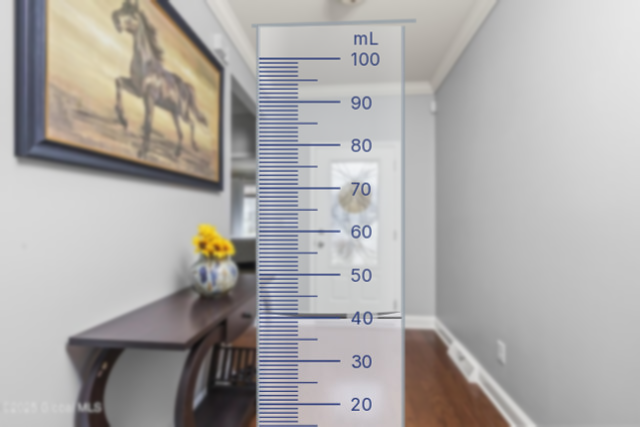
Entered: value=40 unit=mL
